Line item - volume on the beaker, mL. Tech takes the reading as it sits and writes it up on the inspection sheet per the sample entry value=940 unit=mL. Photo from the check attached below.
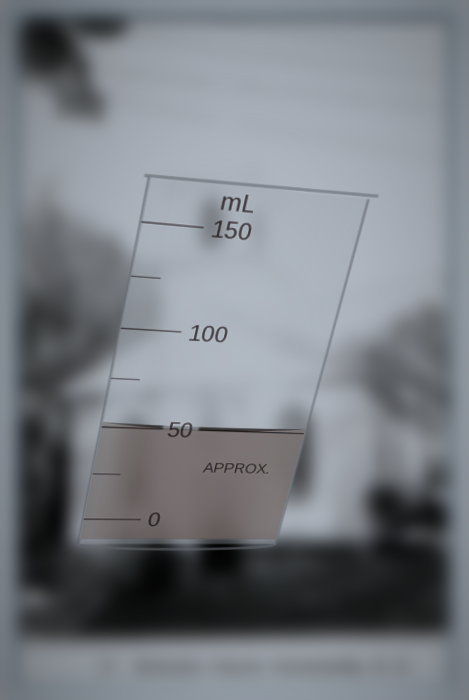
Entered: value=50 unit=mL
